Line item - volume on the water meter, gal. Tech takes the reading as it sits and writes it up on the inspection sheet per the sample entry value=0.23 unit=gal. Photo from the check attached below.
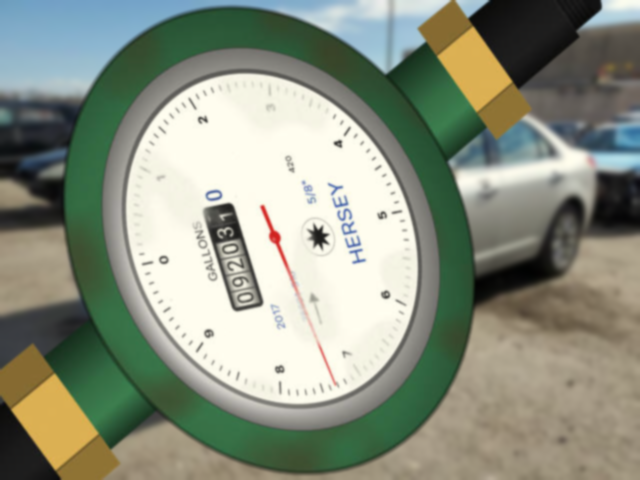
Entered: value=920307.3 unit=gal
